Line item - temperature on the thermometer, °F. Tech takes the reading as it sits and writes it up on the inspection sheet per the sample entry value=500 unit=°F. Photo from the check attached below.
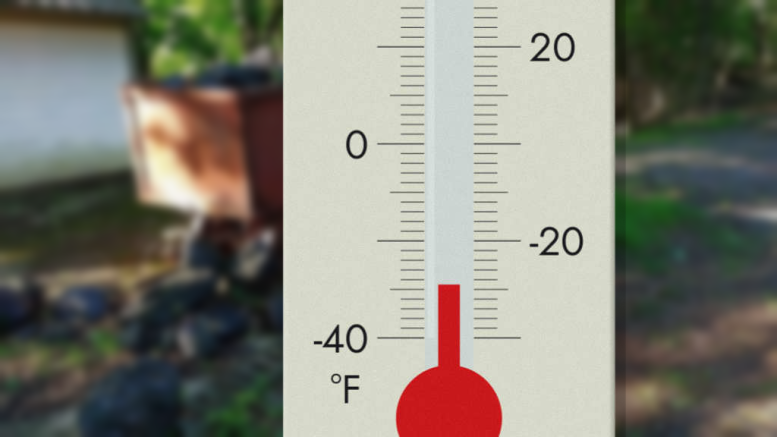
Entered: value=-29 unit=°F
